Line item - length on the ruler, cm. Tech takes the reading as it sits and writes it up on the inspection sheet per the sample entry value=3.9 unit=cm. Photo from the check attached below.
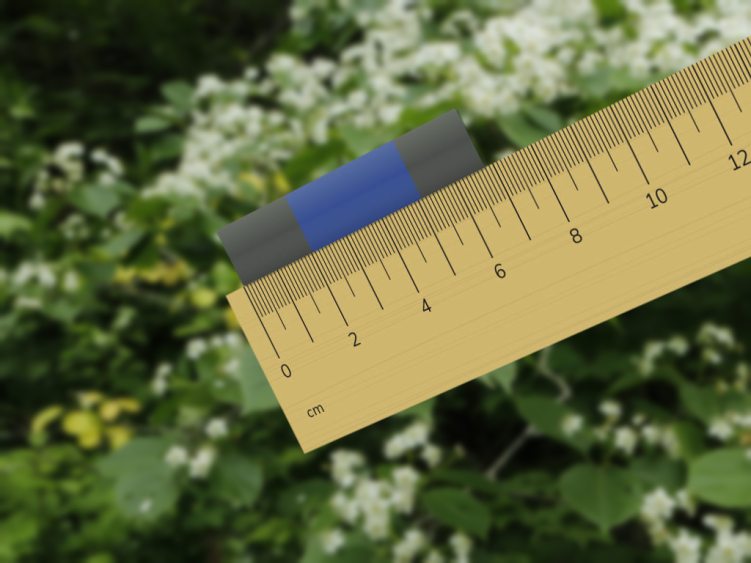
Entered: value=6.8 unit=cm
